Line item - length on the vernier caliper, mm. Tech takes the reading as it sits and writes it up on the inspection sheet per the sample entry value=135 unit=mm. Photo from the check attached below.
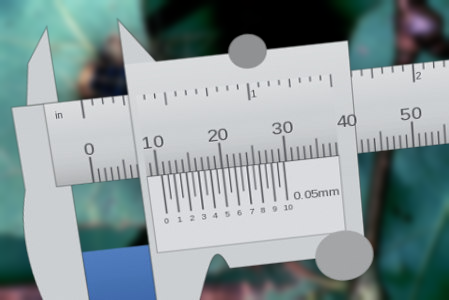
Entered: value=10.6 unit=mm
